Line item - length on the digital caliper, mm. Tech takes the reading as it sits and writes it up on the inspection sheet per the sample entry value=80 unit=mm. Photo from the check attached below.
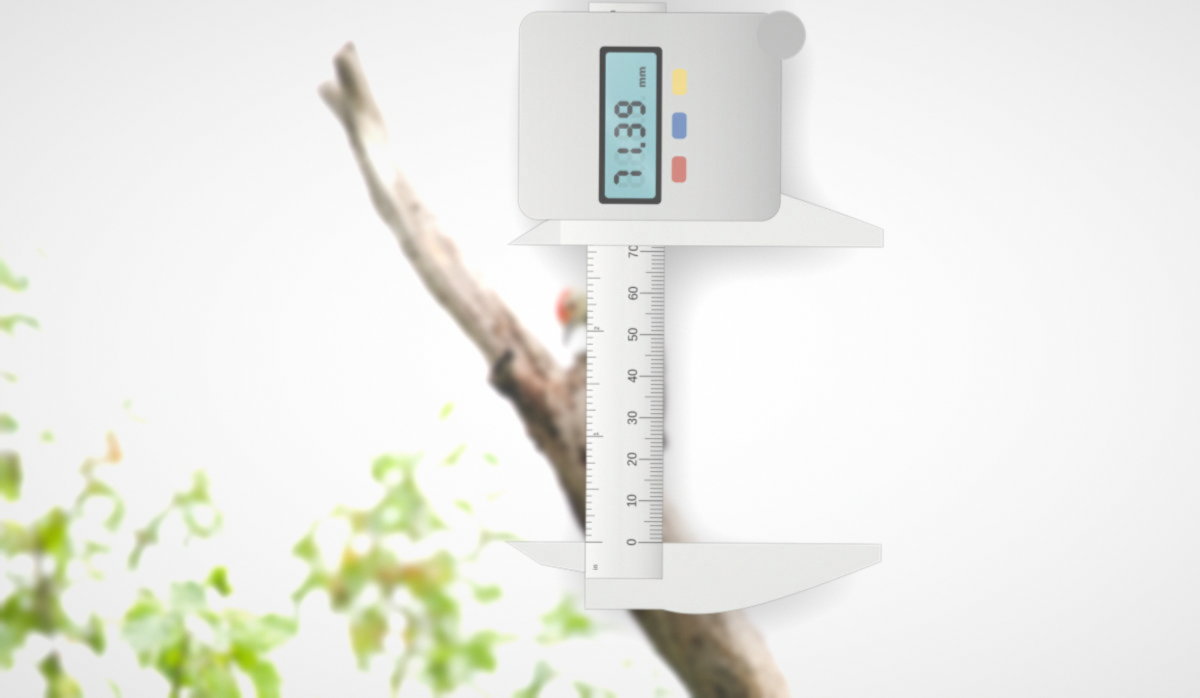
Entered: value=71.39 unit=mm
